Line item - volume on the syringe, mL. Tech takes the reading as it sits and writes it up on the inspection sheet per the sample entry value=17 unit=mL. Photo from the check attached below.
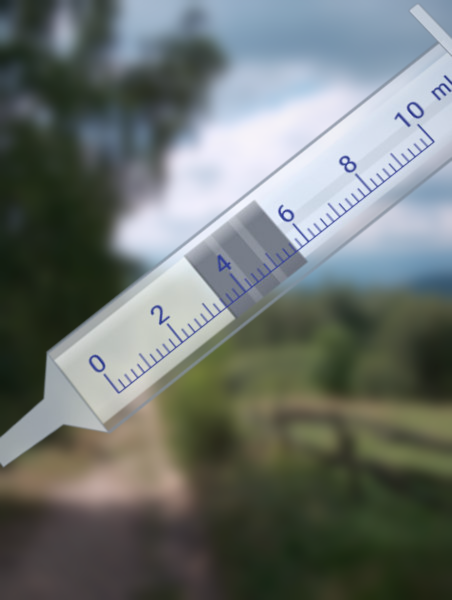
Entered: value=3.4 unit=mL
